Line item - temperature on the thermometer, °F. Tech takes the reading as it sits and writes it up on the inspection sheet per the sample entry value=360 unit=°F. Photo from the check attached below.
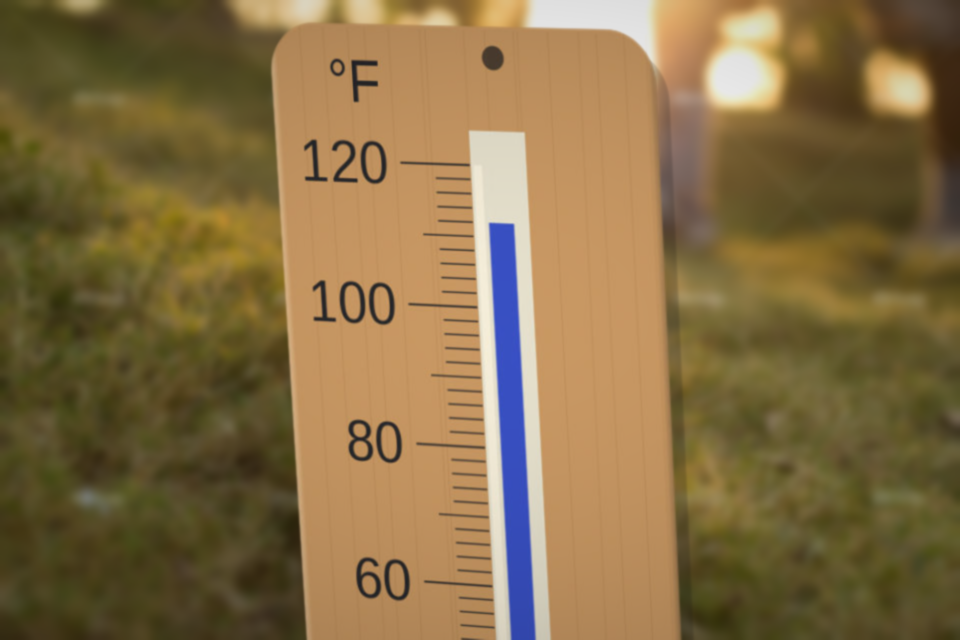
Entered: value=112 unit=°F
